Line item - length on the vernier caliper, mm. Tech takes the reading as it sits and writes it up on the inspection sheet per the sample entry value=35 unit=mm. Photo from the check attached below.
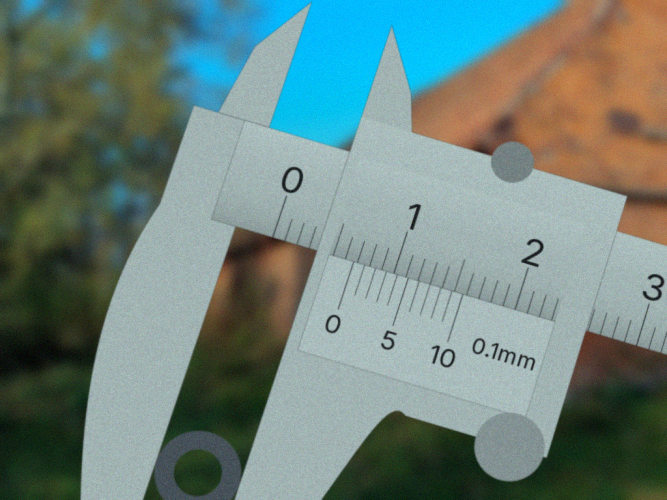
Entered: value=6.7 unit=mm
